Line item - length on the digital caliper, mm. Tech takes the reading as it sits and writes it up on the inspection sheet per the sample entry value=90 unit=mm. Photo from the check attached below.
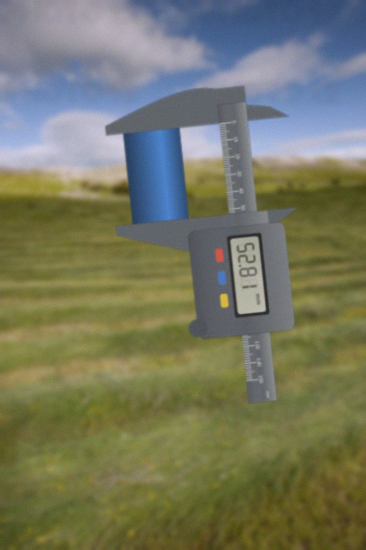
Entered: value=52.81 unit=mm
